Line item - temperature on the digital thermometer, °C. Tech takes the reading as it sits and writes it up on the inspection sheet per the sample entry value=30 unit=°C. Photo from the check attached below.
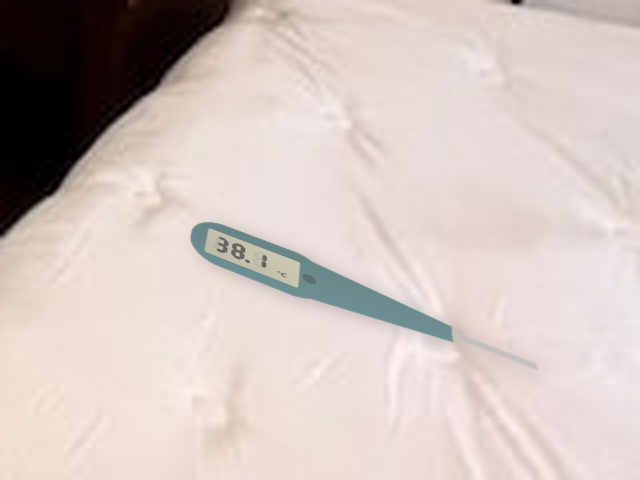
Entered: value=38.1 unit=°C
